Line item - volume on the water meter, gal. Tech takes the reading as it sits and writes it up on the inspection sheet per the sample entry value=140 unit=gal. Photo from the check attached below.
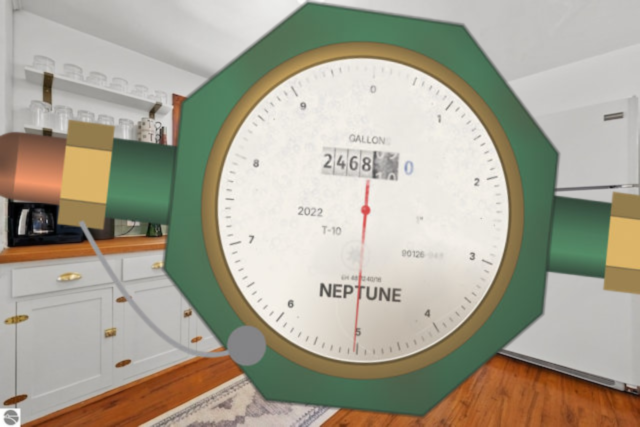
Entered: value=2468095.0 unit=gal
